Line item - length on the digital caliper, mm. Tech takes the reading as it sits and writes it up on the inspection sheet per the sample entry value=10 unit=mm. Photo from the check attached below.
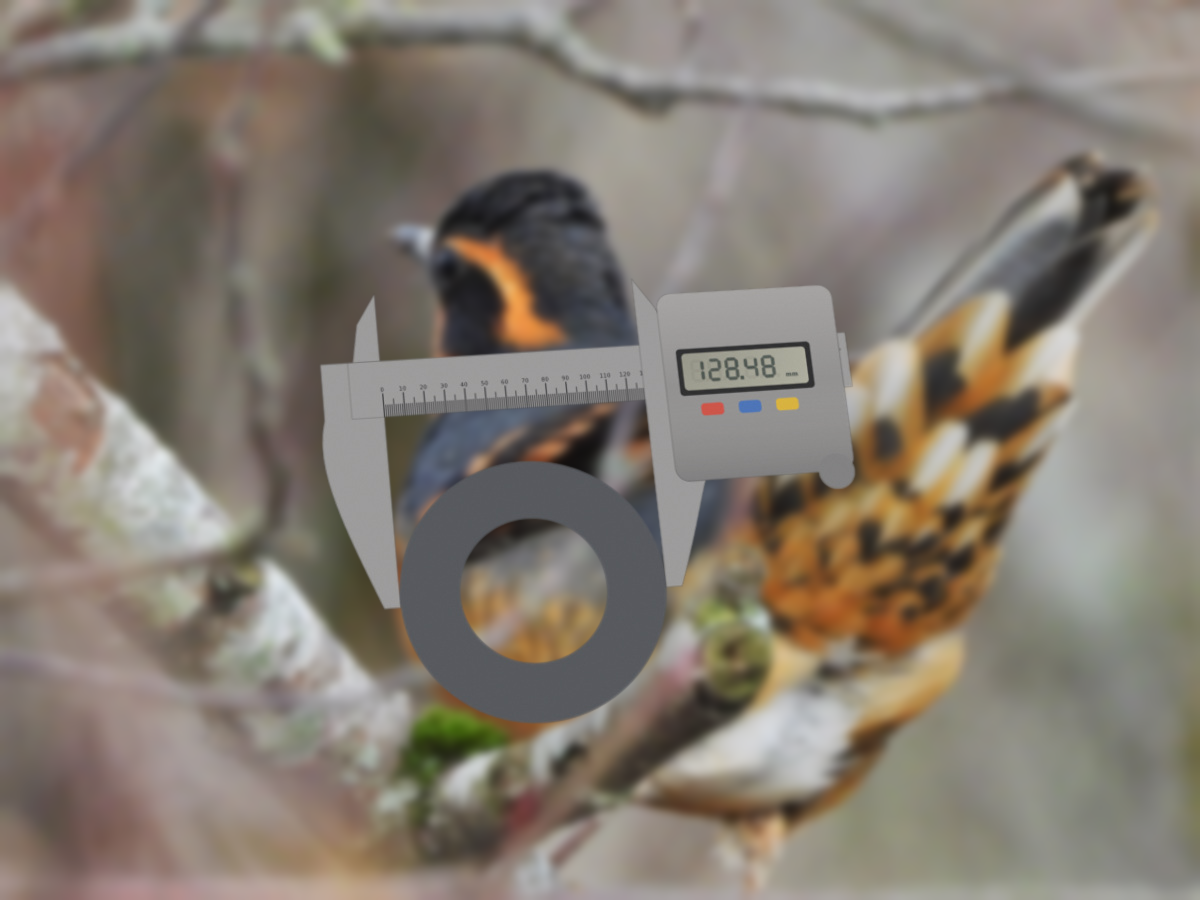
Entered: value=128.48 unit=mm
